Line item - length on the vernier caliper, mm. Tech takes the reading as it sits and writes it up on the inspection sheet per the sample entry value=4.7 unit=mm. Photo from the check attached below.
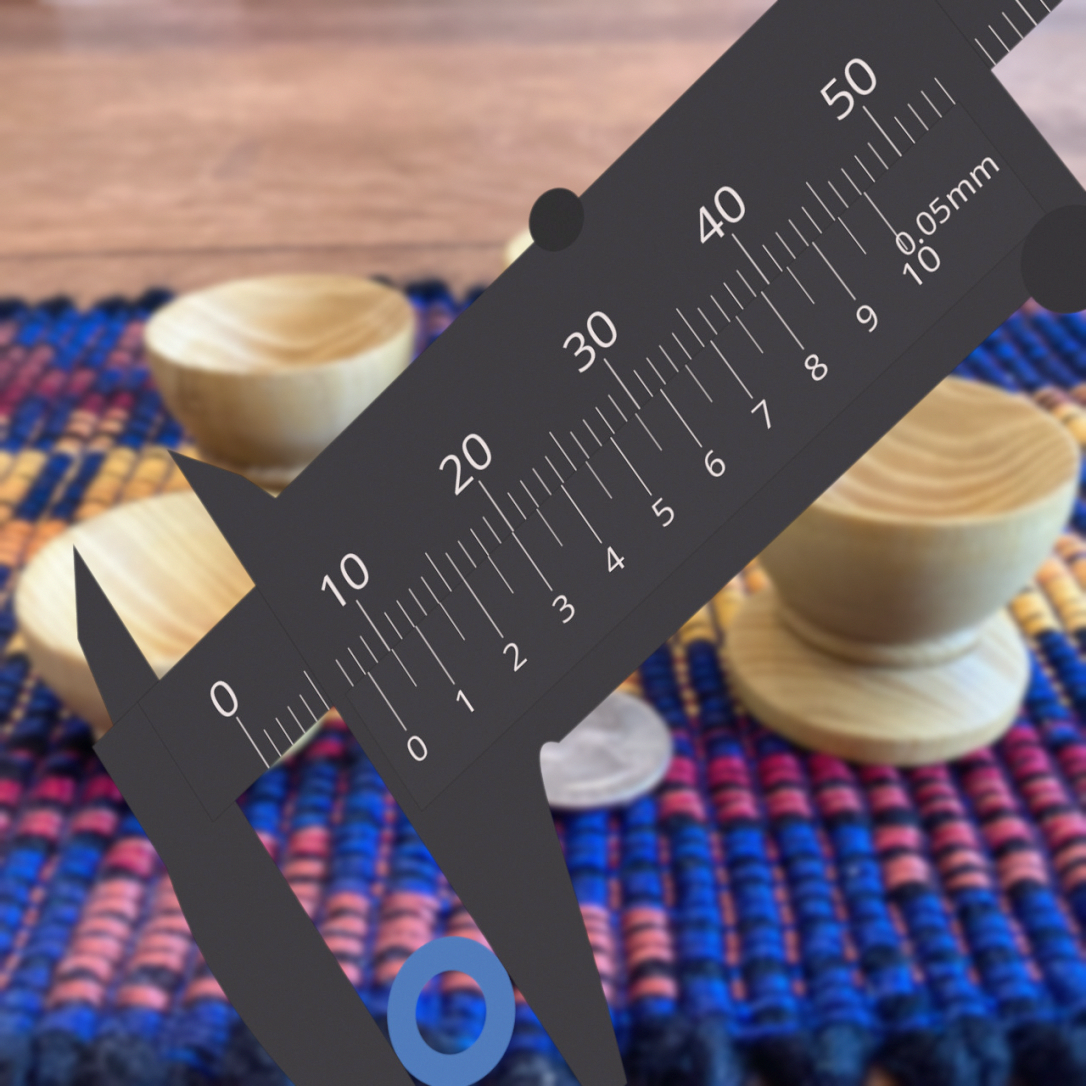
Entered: value=8.2 unit=mm
